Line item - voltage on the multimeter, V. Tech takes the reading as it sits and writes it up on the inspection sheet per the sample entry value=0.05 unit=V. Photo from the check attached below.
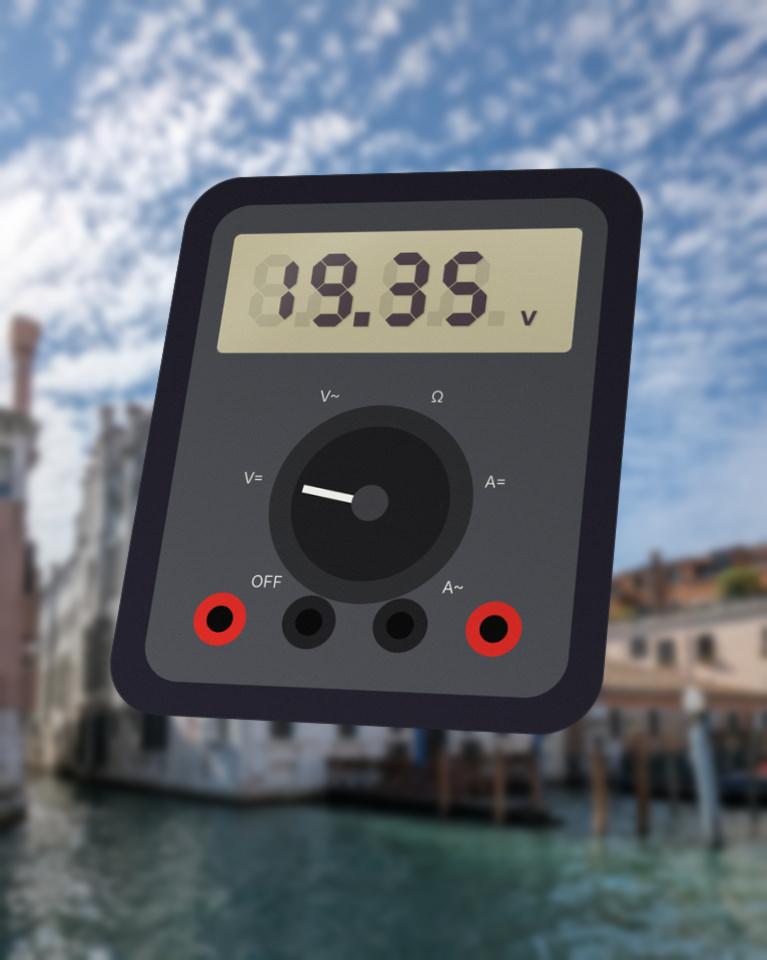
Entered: value=19.35 unit=V
